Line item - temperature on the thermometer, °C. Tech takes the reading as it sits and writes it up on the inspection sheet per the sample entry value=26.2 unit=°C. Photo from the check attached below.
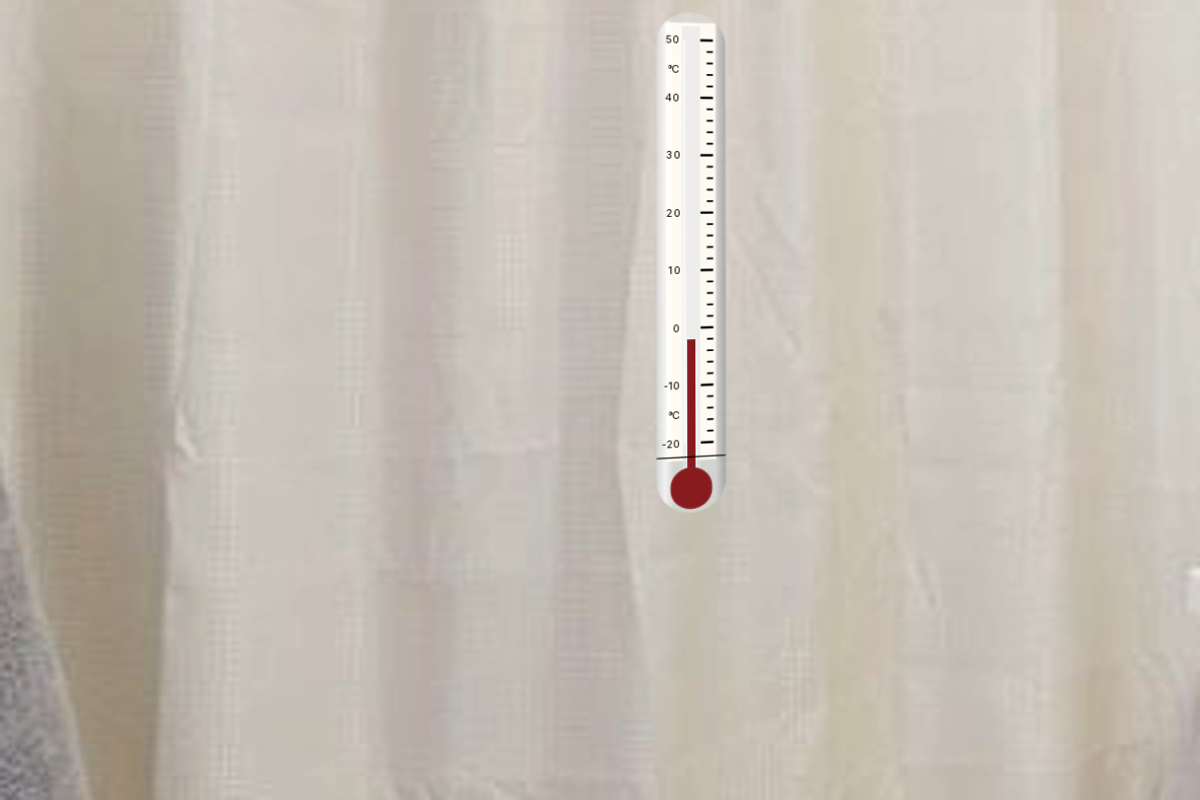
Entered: value=-2 unit=°C
